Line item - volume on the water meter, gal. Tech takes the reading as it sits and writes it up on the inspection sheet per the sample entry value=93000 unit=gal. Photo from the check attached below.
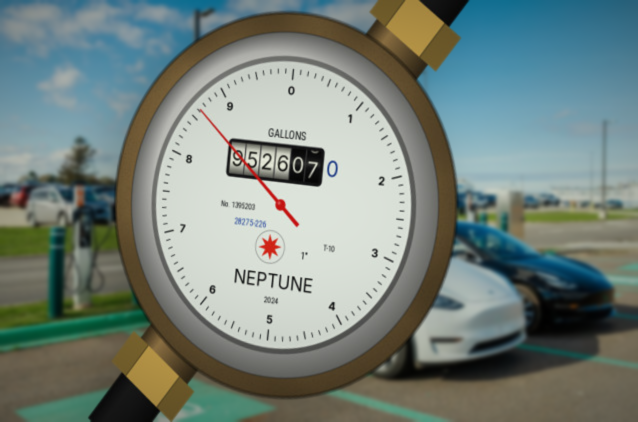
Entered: value=9526068.6 unit=gal
